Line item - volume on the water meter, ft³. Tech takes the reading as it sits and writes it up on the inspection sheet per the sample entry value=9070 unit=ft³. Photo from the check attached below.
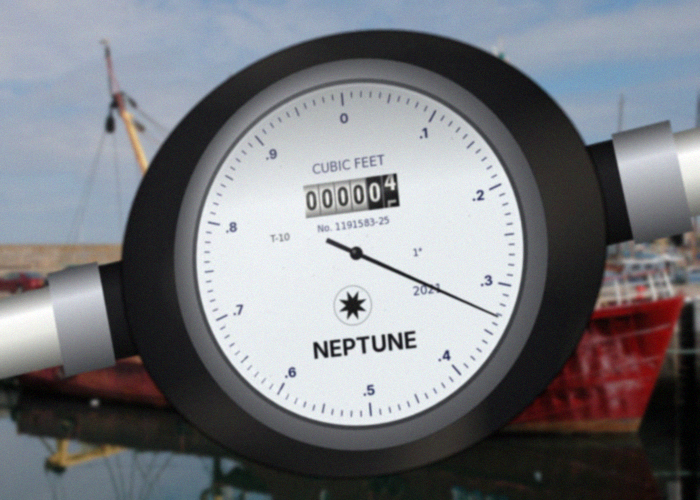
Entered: value=4.33 unit=ft³
